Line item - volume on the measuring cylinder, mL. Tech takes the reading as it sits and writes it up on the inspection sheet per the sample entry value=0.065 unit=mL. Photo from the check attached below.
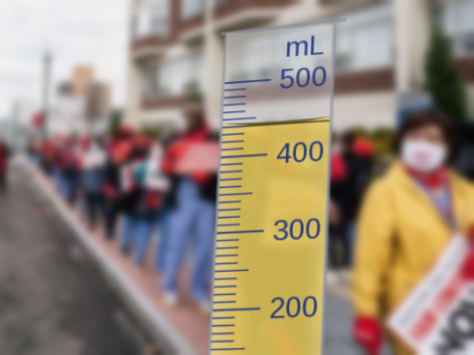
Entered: value=440 unit=mL
